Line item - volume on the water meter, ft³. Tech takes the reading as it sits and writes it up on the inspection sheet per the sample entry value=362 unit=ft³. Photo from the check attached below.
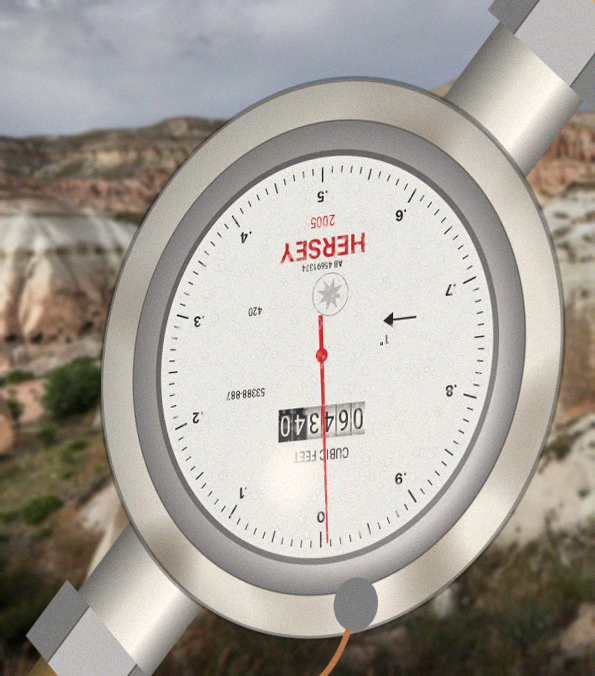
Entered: value=64339.99 unit=ft³
